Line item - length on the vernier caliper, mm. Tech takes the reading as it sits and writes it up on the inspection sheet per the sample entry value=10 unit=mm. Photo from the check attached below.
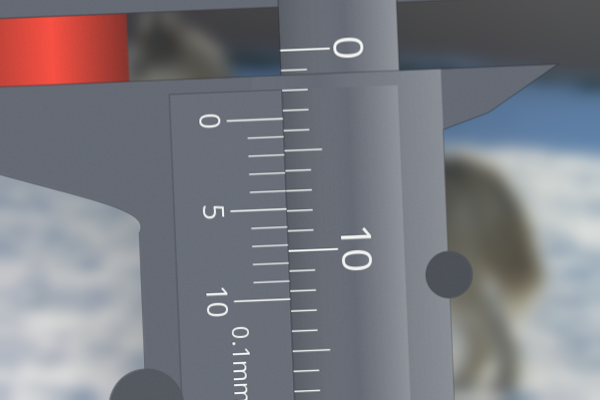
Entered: value=3.4 unit=mm
